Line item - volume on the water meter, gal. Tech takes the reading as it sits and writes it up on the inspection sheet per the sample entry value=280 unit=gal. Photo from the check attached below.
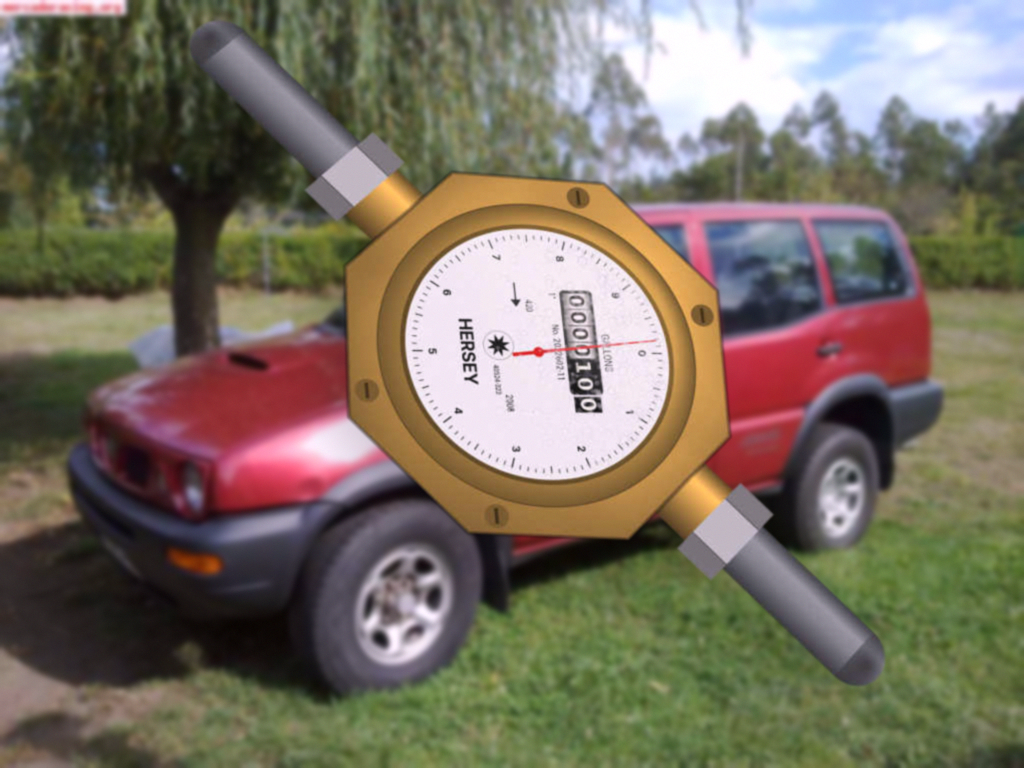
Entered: value=99.8 unit=gal
